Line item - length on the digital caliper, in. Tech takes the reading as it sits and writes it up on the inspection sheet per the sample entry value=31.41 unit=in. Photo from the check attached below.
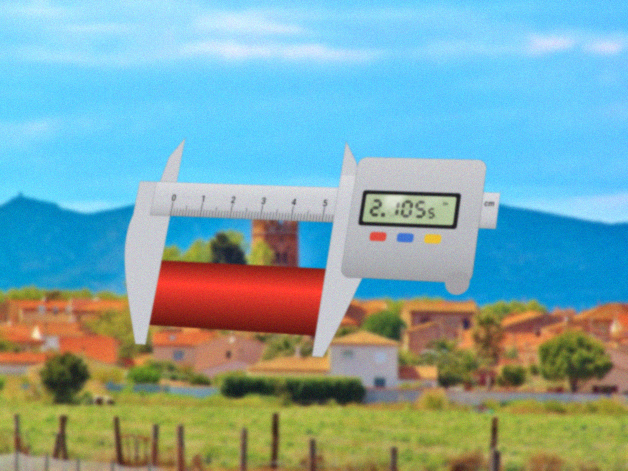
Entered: value=2.1055 unit=in
